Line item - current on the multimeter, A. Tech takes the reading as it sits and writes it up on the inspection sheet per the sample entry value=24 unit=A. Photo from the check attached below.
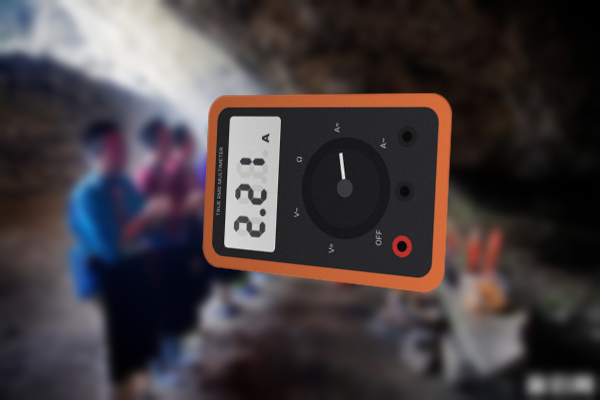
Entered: value=2.21 unit=A
